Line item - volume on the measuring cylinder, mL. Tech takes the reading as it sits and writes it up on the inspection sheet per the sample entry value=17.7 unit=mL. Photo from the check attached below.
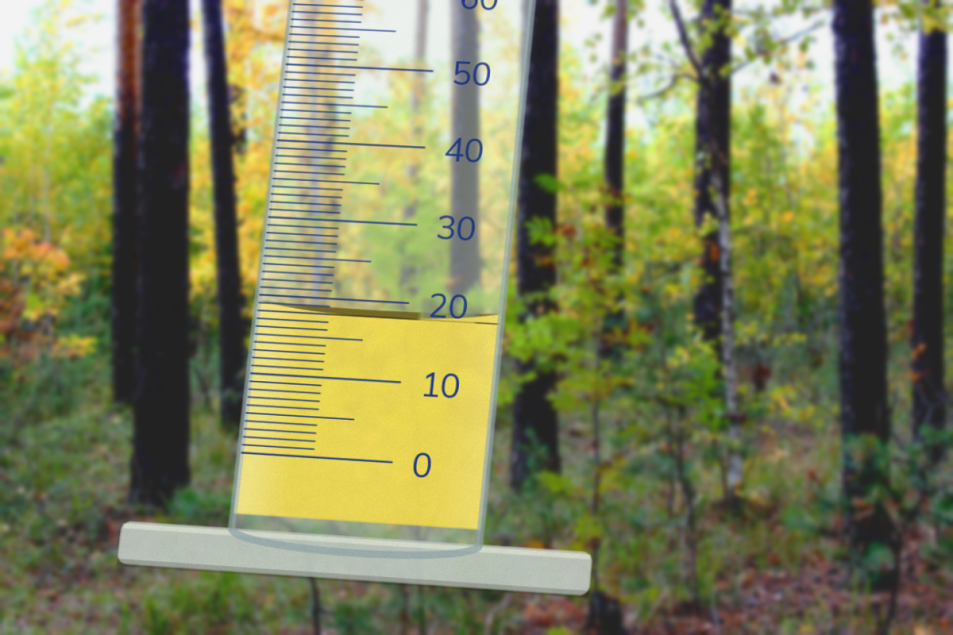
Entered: value=18 unit=mL
